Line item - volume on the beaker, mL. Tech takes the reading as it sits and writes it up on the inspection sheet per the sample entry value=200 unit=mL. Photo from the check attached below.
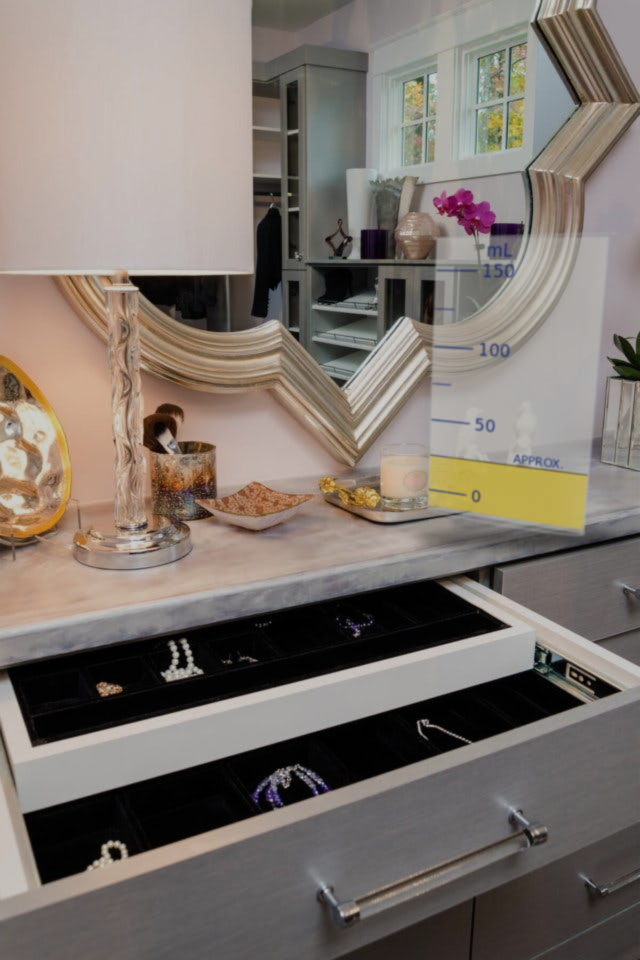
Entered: value=25 unit=mL
